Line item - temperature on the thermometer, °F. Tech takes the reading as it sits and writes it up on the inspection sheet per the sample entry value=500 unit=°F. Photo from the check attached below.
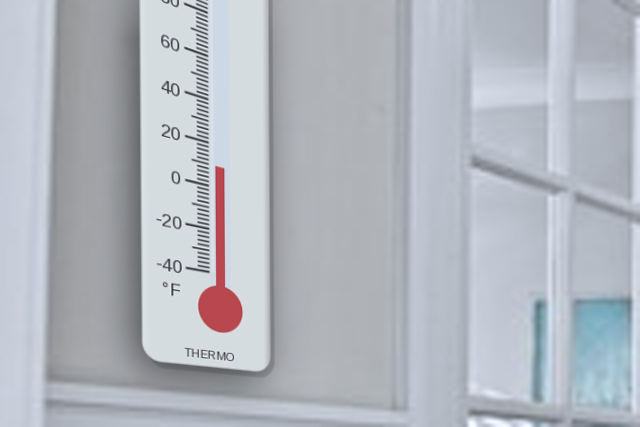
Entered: value=10 unit=°F
